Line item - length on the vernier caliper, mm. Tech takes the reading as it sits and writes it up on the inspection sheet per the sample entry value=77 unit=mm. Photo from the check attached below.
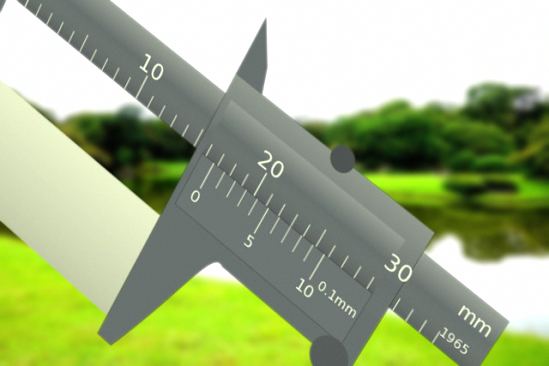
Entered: value=16.7 unit=mm
